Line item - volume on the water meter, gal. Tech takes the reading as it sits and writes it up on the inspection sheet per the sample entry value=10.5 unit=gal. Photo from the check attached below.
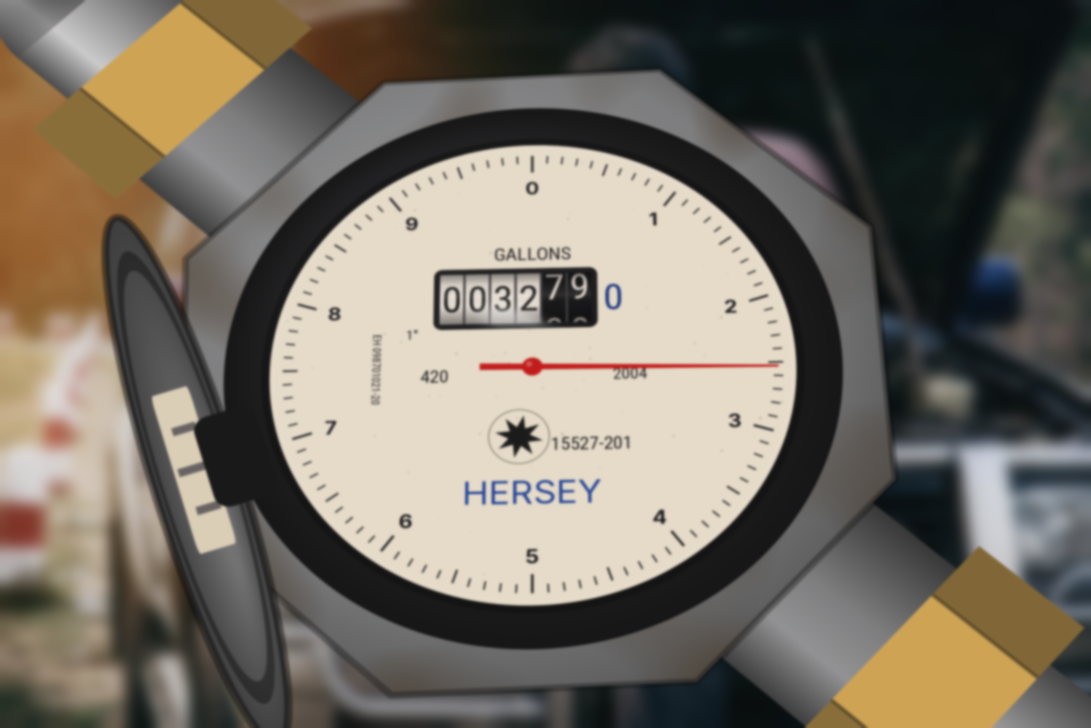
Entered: value=32792.5 unit=gal
